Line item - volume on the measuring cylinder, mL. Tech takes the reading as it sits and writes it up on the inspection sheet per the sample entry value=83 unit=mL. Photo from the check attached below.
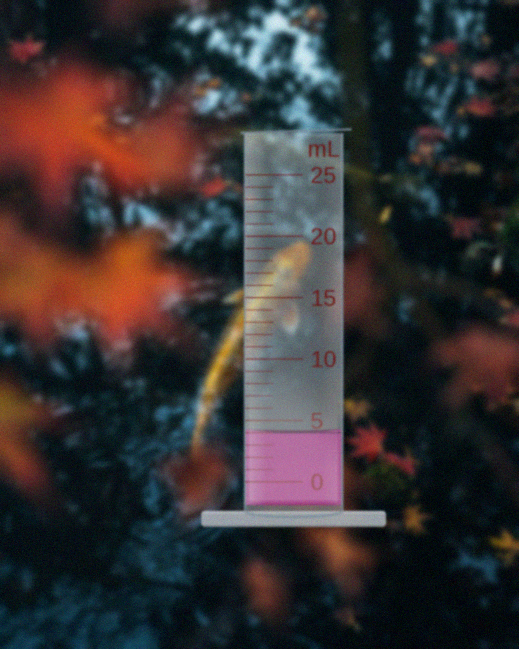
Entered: value=4 unit=mL
